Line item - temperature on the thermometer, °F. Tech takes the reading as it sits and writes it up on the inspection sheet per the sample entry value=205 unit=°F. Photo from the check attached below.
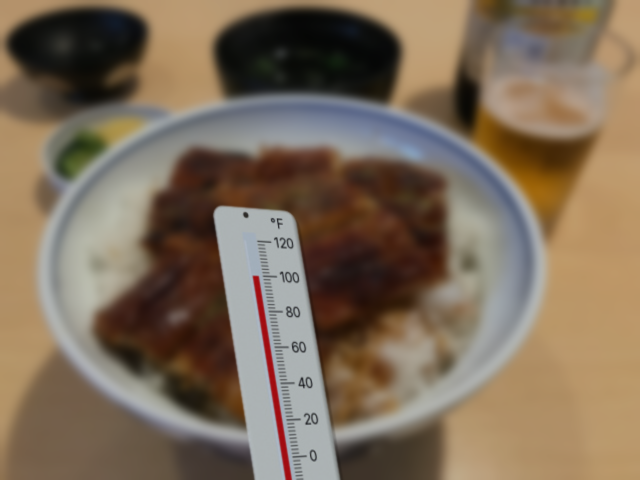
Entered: value=100 unit=°F
